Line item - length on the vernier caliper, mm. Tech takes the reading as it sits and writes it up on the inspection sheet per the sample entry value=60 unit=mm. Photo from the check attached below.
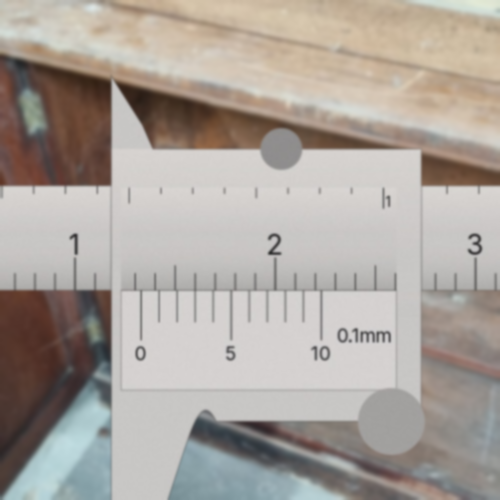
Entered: value=13.3 unit=mm
